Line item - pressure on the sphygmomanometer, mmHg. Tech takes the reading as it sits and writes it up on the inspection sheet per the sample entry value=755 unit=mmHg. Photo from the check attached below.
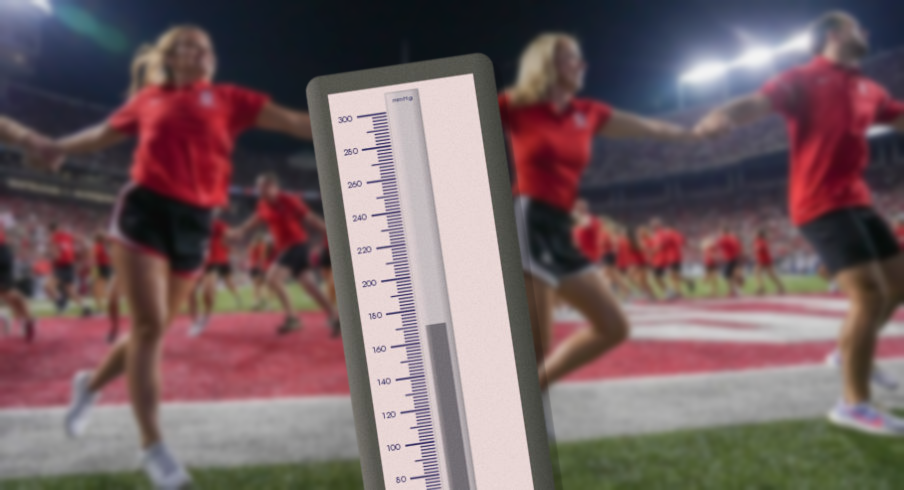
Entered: value=170 unit=mmHg
